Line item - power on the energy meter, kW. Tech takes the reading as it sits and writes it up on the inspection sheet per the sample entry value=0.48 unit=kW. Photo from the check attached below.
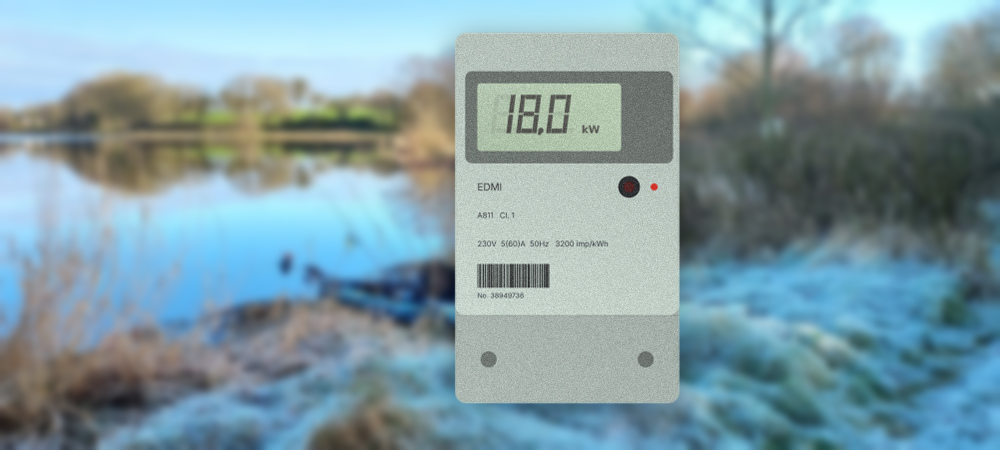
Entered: value=18.0 unit=kW
